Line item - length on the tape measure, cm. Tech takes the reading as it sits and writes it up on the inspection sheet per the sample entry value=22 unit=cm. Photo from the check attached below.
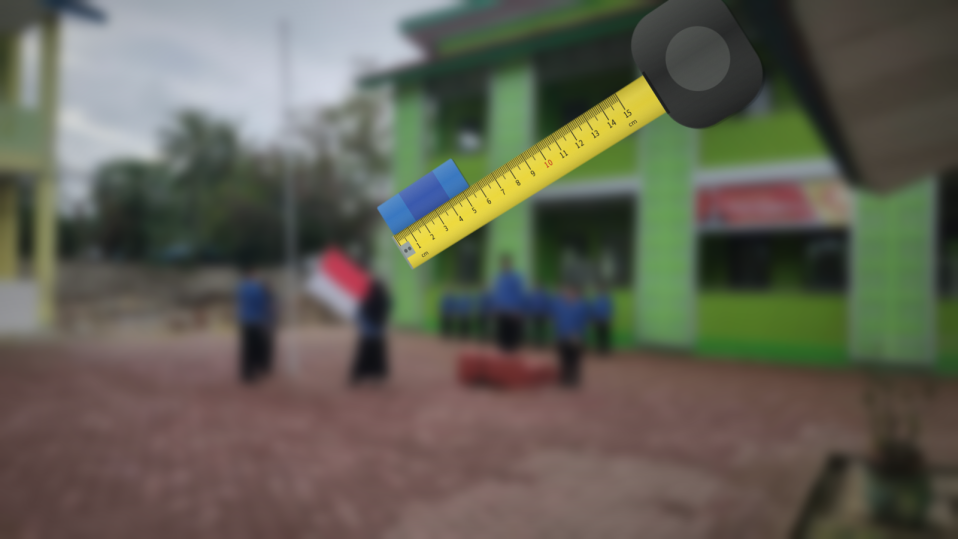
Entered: value=5.5 unit=cm
